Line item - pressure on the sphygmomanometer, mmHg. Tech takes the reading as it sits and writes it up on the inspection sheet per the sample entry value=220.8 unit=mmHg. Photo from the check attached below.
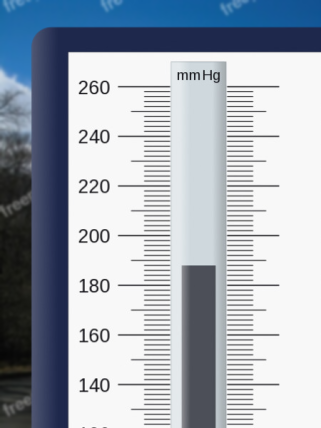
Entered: value=188 unit=mmHg
